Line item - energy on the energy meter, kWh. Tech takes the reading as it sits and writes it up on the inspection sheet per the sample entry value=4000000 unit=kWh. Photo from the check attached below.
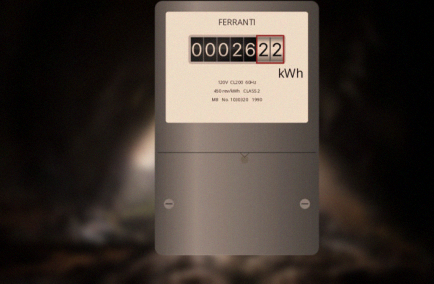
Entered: value=26.22 unit=kWh
